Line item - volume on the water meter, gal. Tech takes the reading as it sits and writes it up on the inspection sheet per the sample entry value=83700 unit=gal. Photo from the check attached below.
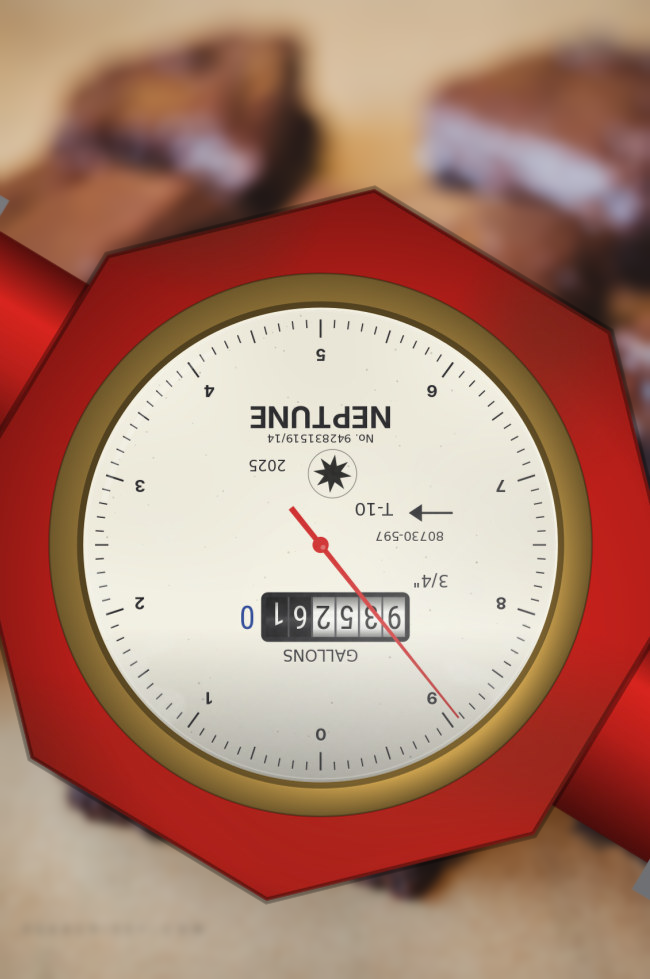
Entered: value=9352608.9 unit=gal
